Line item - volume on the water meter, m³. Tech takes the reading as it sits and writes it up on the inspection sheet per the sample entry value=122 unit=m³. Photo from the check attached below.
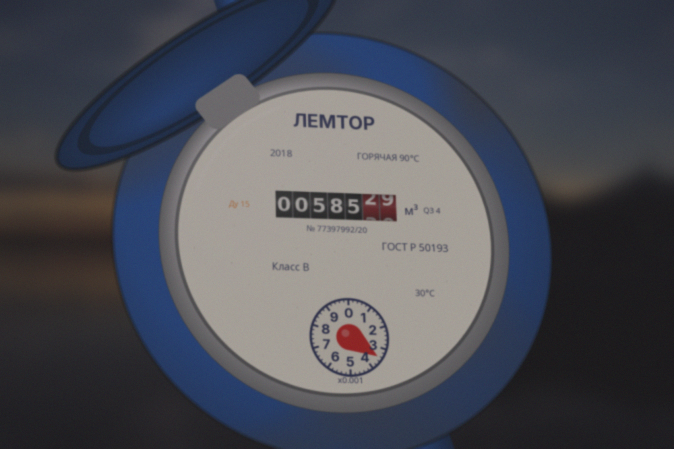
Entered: value=585.293 unit=m³
